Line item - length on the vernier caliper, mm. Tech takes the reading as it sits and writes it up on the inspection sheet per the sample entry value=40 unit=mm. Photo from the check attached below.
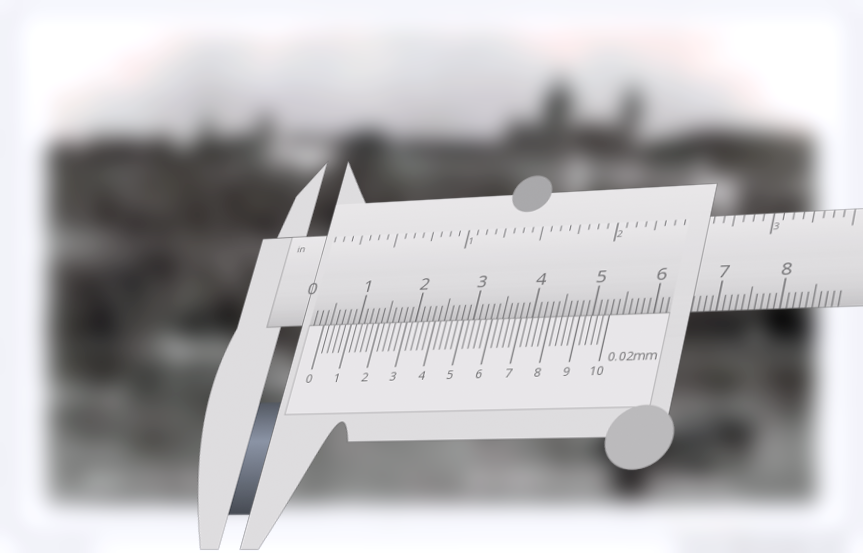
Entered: value=3.8 unit=mm
